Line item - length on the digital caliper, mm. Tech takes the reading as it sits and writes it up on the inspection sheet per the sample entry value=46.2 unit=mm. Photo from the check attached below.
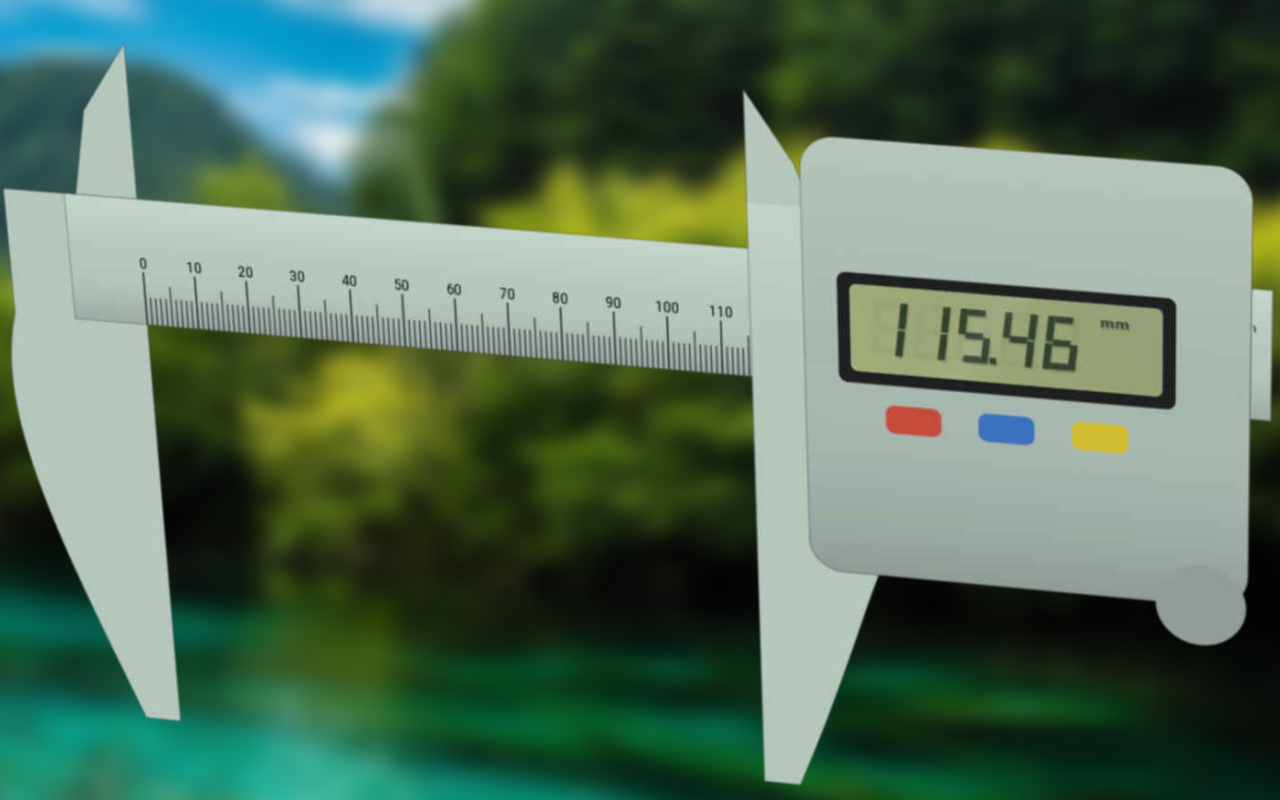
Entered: value=115.46 unit=mm
